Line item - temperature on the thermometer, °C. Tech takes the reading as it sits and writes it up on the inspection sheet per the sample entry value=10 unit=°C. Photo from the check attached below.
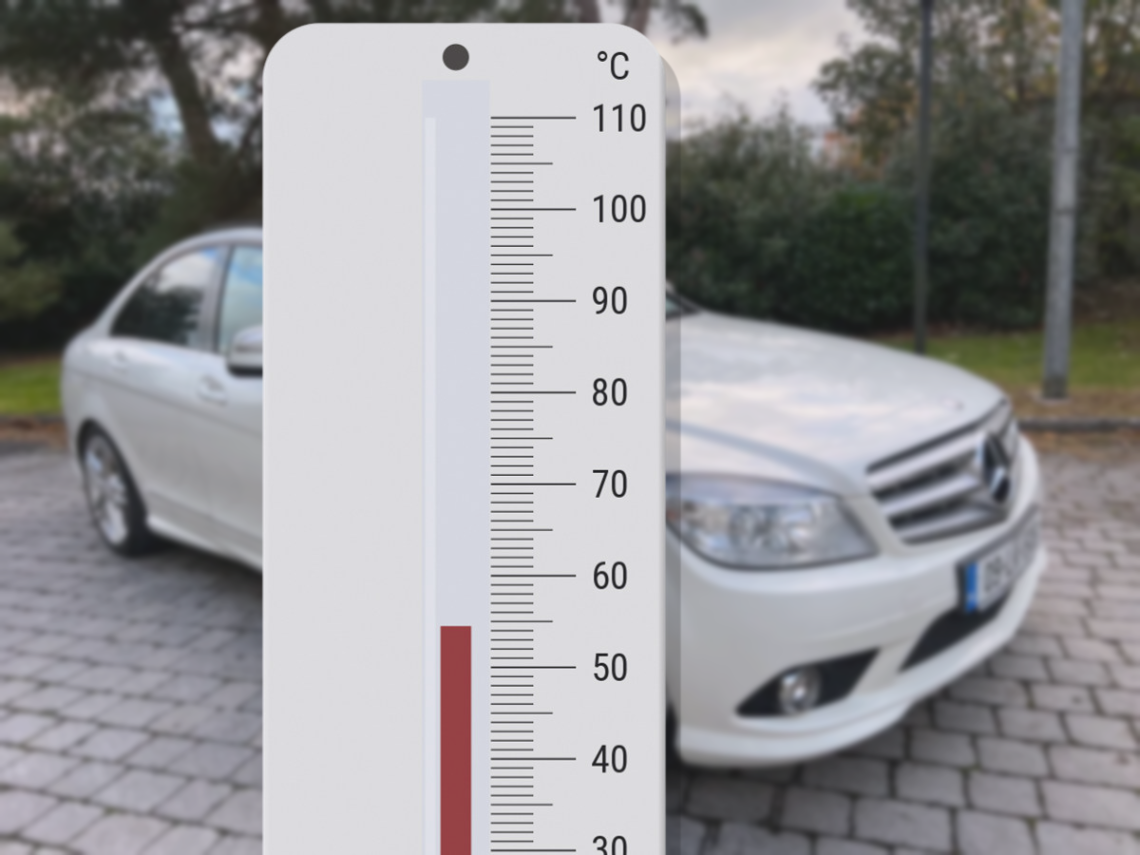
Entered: value=54.5 unit=°C
